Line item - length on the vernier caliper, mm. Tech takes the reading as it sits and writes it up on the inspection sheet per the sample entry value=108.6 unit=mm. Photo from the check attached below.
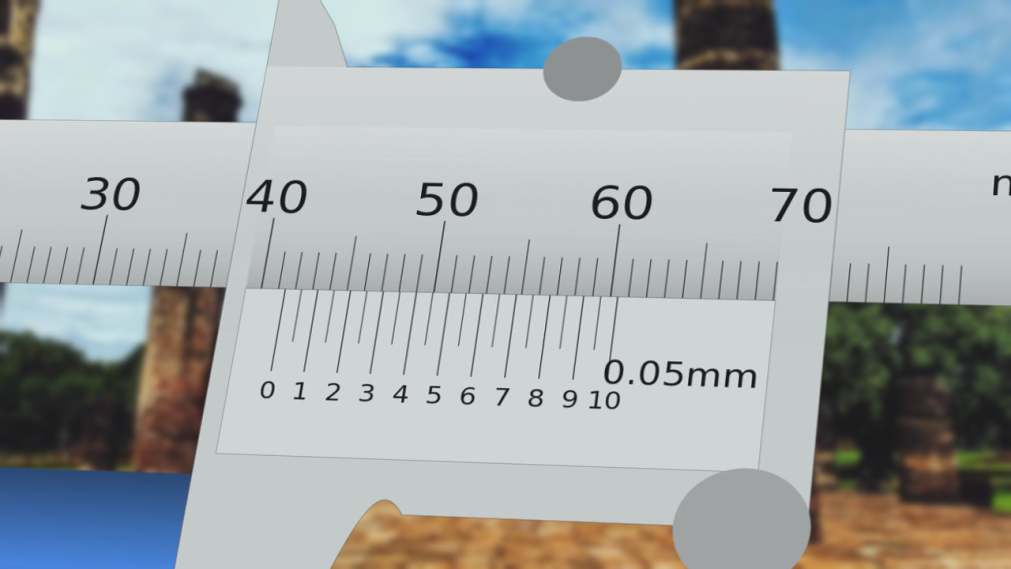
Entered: value=41.4 unit=mm
